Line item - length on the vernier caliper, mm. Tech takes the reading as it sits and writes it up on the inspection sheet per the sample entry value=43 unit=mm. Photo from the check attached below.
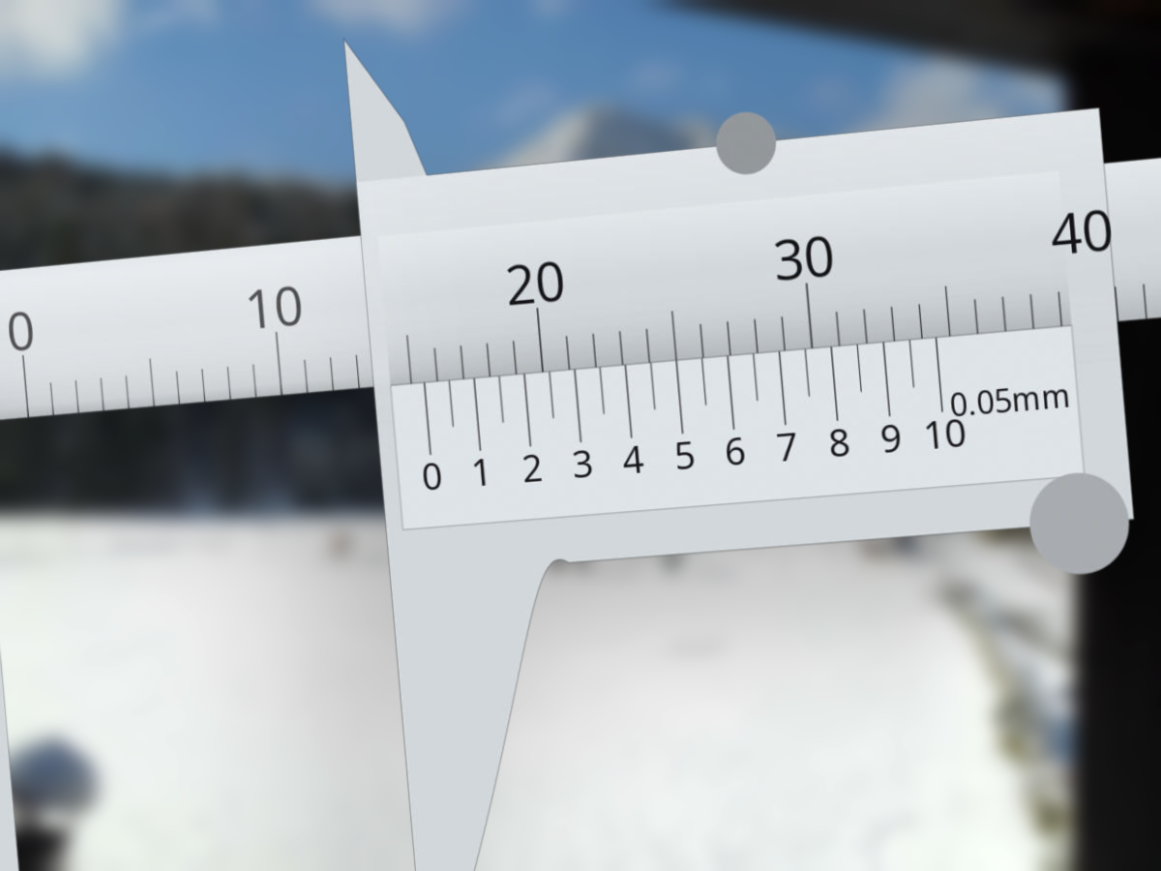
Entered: value=15.50 unit=mm
